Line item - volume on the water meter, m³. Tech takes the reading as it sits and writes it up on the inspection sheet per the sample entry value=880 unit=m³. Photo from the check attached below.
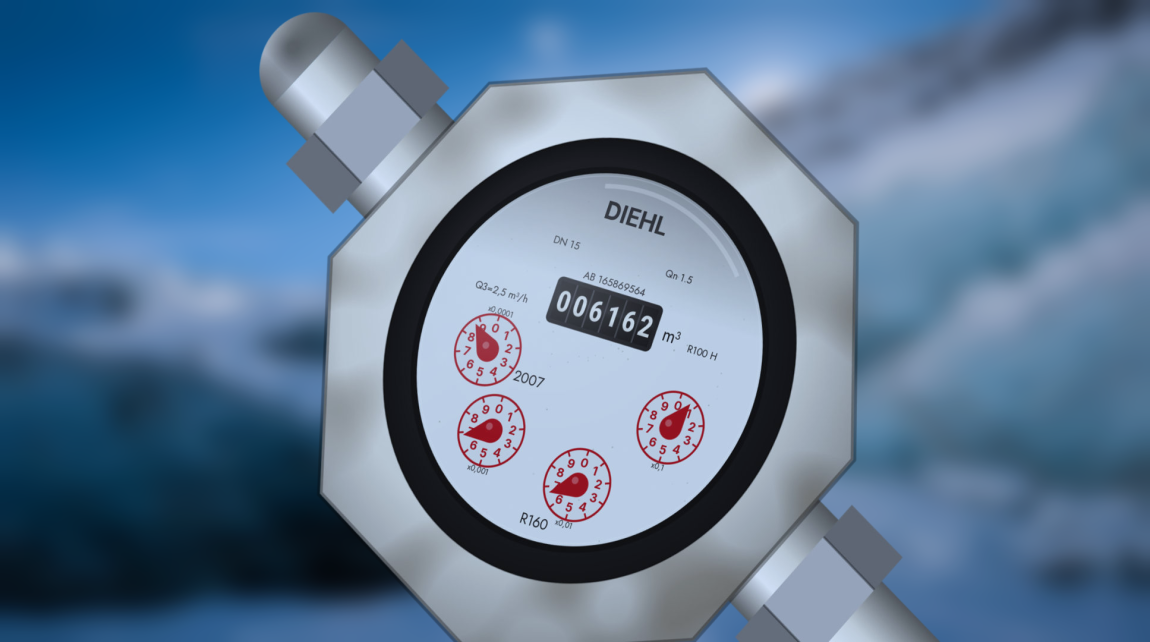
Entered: value=6162.0668 unit=m³
